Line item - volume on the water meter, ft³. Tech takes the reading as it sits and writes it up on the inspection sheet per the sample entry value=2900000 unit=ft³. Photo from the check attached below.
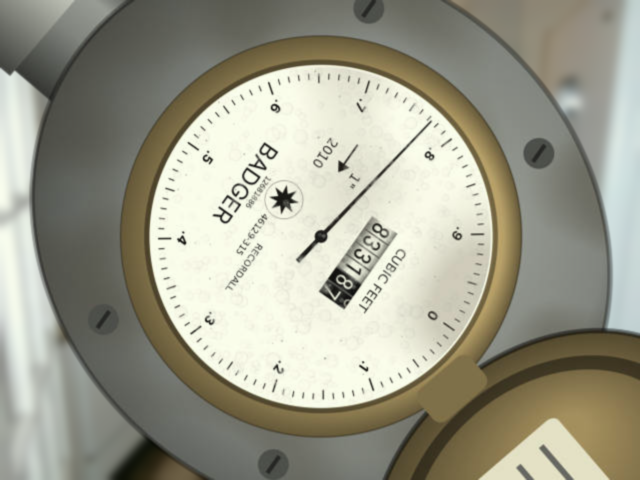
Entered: value=833186.77 unit=ft³
